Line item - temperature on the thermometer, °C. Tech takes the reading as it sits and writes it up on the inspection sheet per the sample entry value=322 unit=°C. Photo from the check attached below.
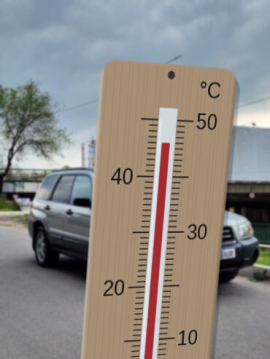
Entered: value=46 unit=°C
